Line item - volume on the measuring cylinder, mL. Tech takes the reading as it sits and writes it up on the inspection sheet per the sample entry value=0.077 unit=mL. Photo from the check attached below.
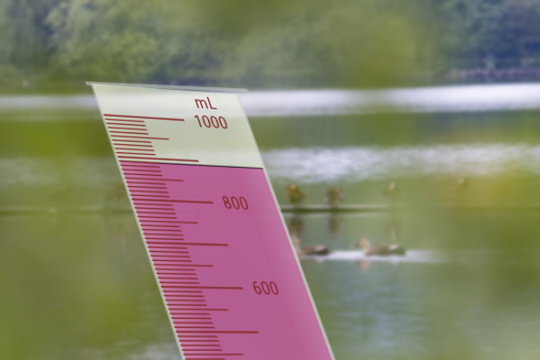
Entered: value=890 unit=mL
